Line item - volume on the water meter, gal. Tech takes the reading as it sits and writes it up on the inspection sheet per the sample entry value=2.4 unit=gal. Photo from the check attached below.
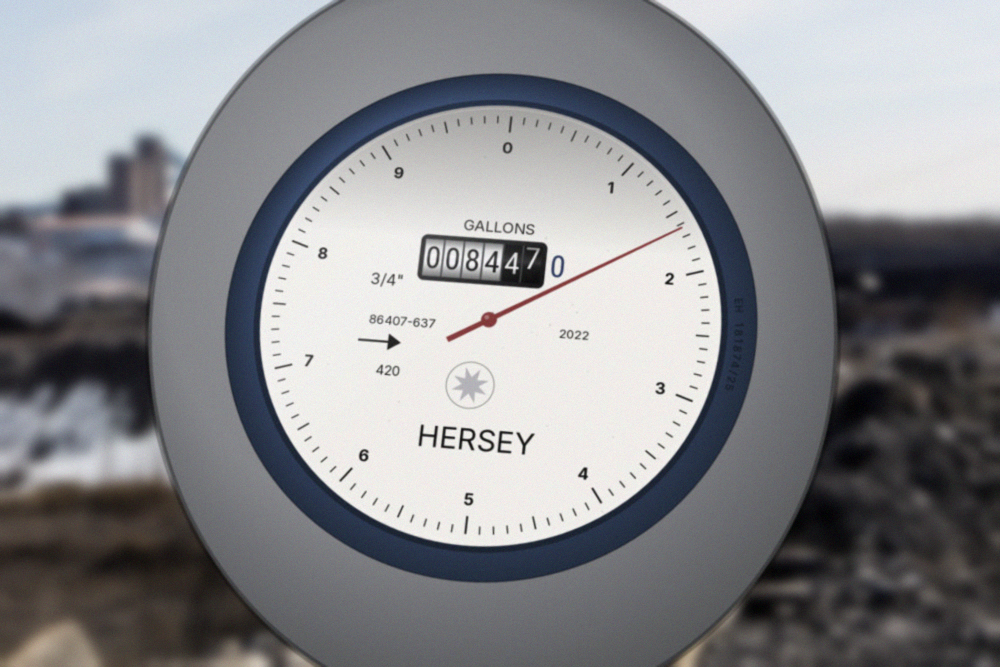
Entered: value=84471.6 unit=gal
